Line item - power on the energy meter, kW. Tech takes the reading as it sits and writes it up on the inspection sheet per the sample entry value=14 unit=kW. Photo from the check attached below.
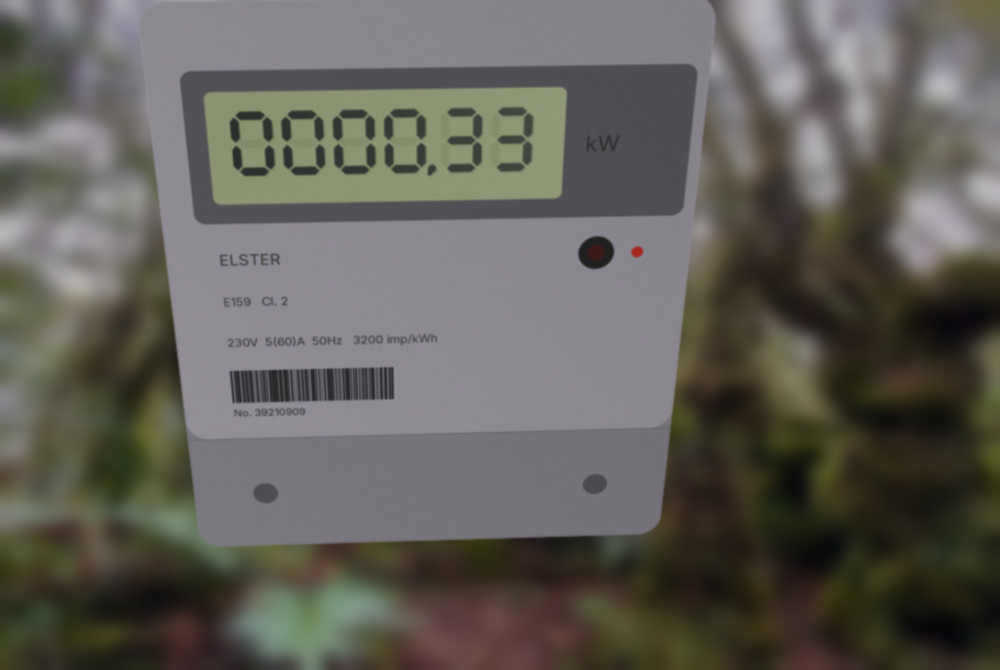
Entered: value=0.33 unit=kW
